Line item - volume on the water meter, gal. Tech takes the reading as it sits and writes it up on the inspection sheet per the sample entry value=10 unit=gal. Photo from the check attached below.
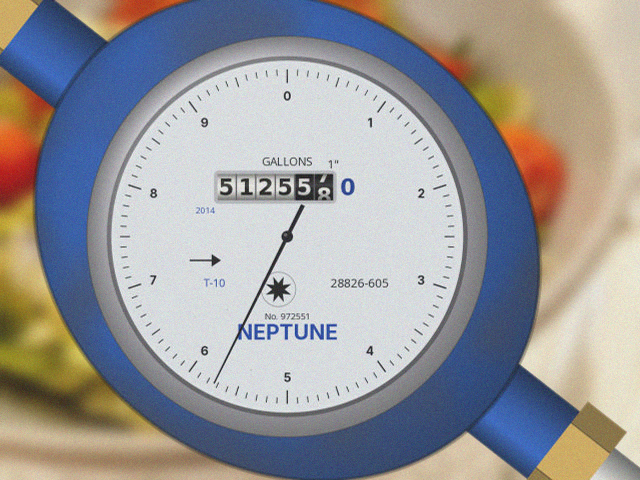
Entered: value=5125575.7 unit=gal
